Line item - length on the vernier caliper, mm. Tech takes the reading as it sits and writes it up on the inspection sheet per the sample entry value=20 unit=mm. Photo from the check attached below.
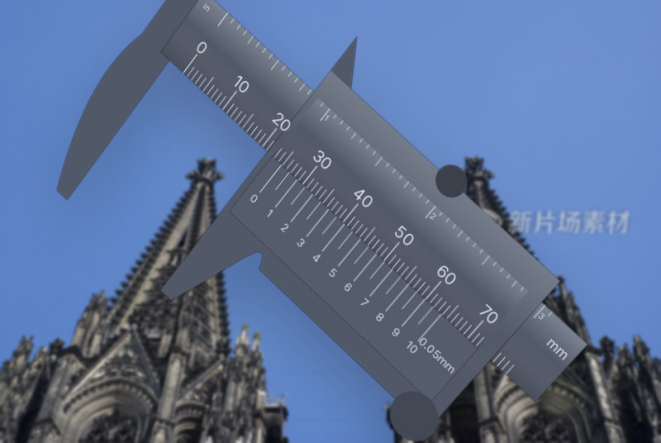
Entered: value=24.8 unit=mm
